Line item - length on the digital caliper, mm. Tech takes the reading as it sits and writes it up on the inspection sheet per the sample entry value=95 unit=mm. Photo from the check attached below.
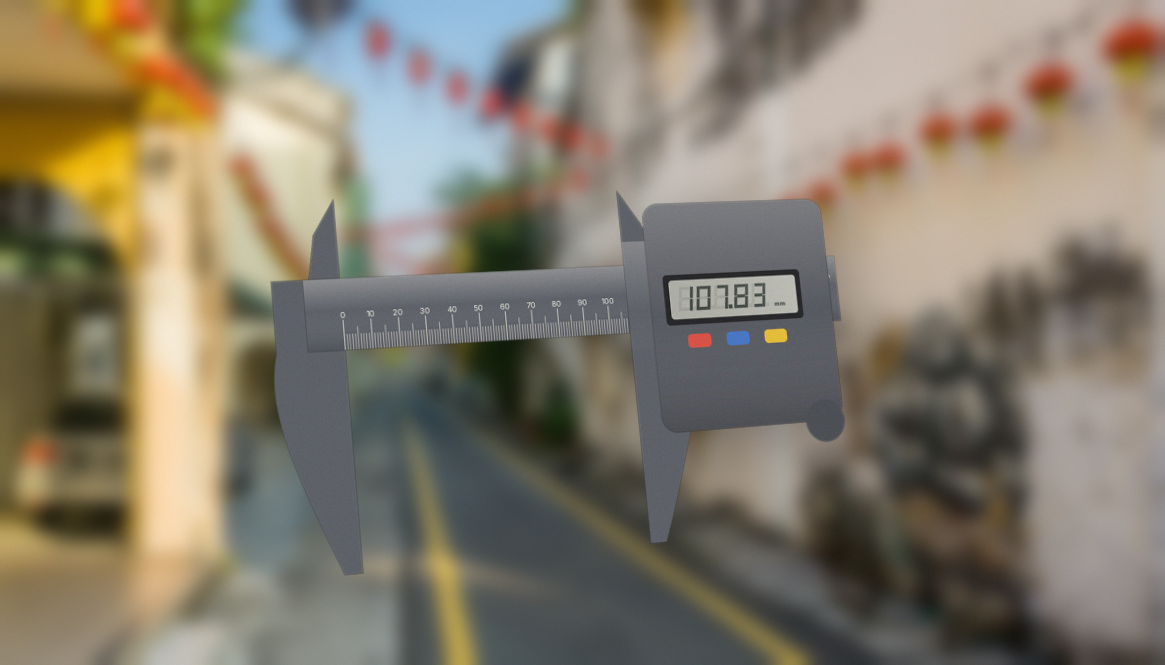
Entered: value=107.83 unit=mm
